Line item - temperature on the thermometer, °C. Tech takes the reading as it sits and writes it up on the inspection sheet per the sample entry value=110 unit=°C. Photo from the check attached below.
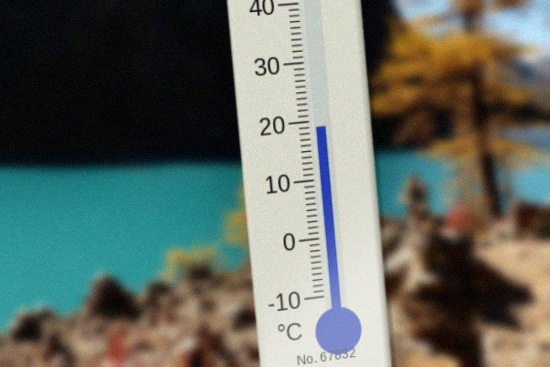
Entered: value=19 unit=°C
